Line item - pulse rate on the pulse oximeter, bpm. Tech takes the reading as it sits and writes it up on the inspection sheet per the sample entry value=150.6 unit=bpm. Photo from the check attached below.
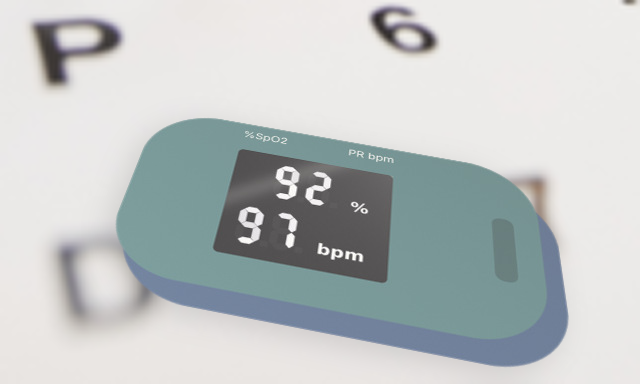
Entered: value=97 unit=bpm
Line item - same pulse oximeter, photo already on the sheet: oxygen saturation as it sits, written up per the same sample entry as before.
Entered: value=92 unit=%
